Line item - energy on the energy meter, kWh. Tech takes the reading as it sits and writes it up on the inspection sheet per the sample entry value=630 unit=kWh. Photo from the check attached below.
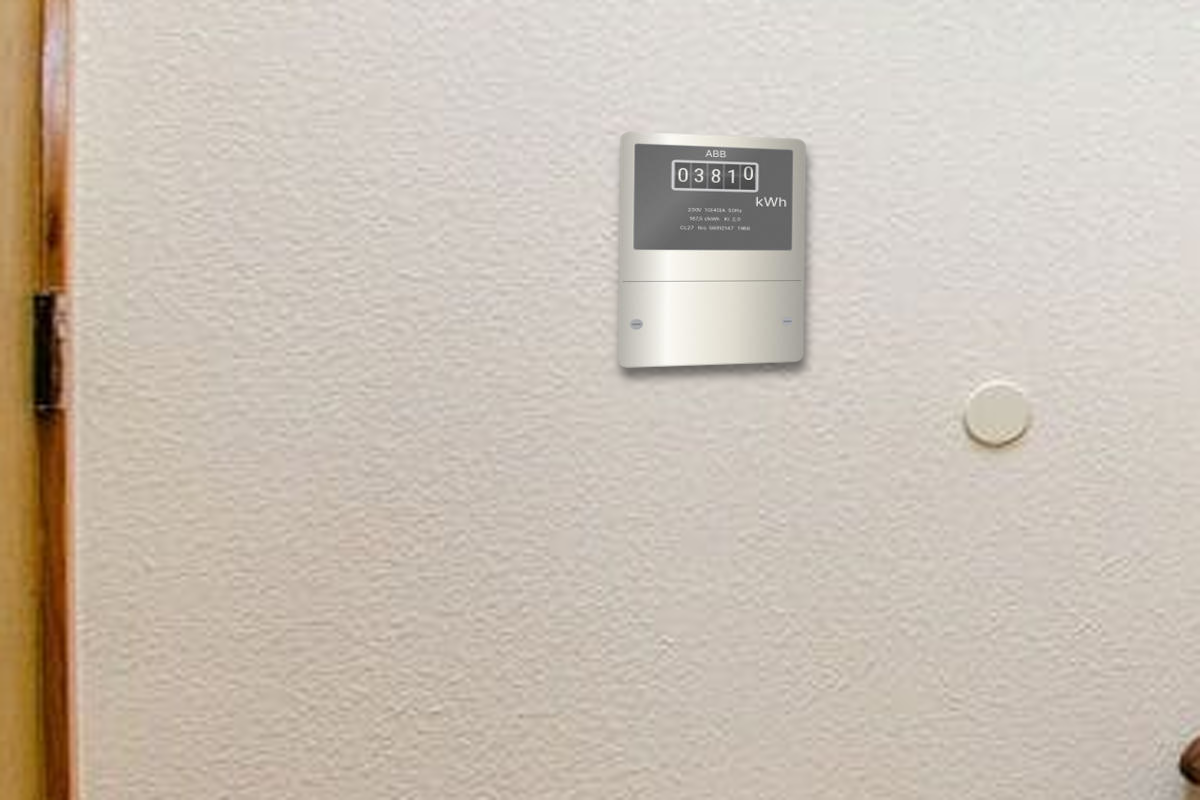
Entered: value=3810 unit=kWh
